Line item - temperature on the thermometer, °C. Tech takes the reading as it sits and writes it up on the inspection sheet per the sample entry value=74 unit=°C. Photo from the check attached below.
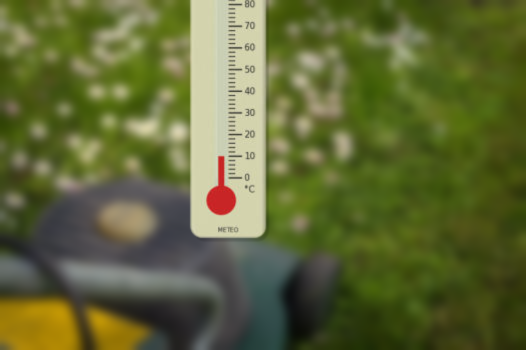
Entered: value=10 unit=°C
